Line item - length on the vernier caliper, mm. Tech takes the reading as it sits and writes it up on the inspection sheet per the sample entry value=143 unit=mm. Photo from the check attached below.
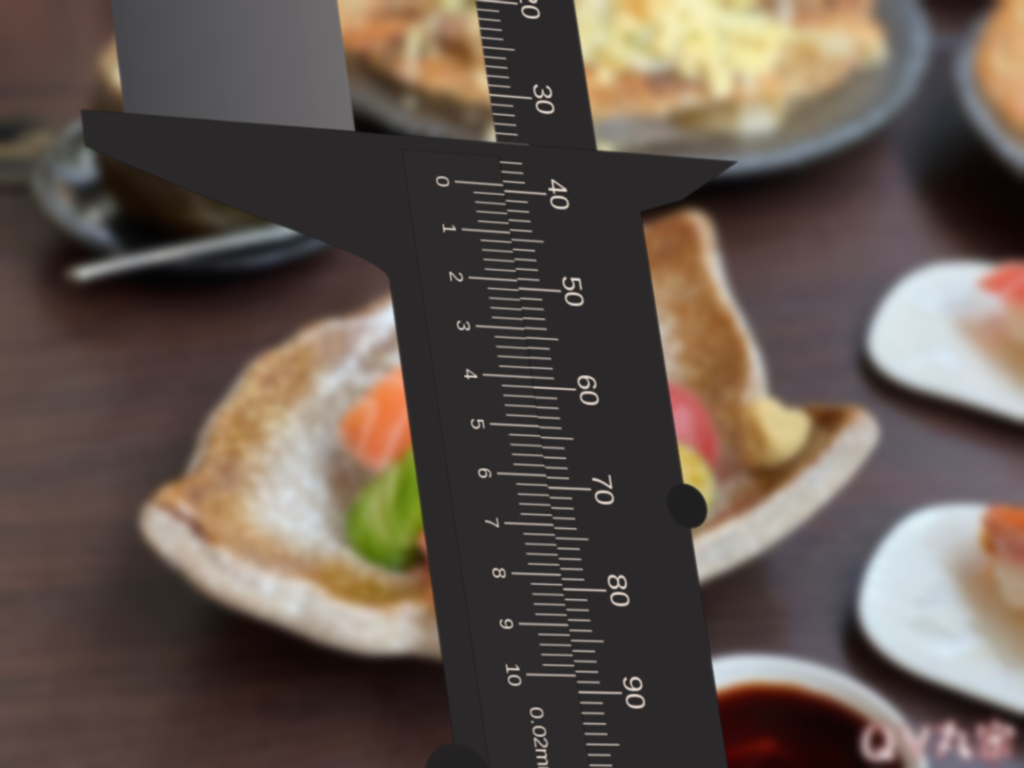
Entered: value=39.4 unit=mm
